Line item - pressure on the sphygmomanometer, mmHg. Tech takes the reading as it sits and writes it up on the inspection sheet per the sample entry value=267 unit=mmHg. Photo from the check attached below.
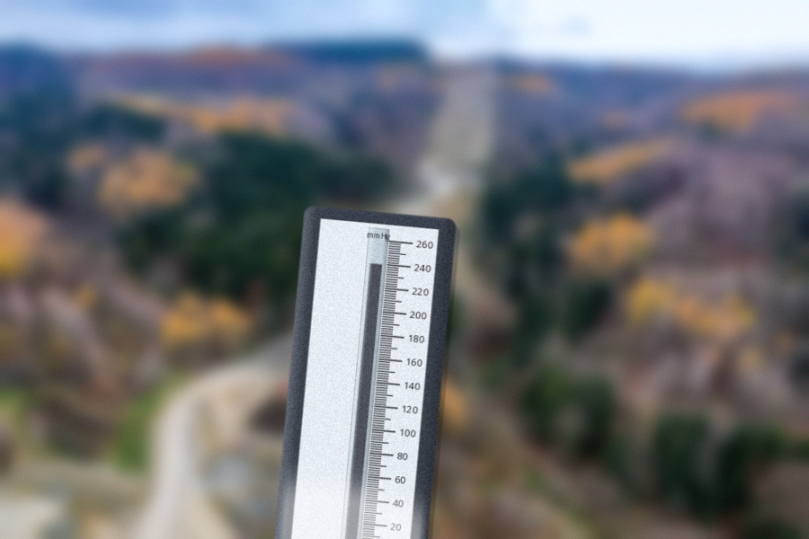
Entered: value=240 unit=mmHg
